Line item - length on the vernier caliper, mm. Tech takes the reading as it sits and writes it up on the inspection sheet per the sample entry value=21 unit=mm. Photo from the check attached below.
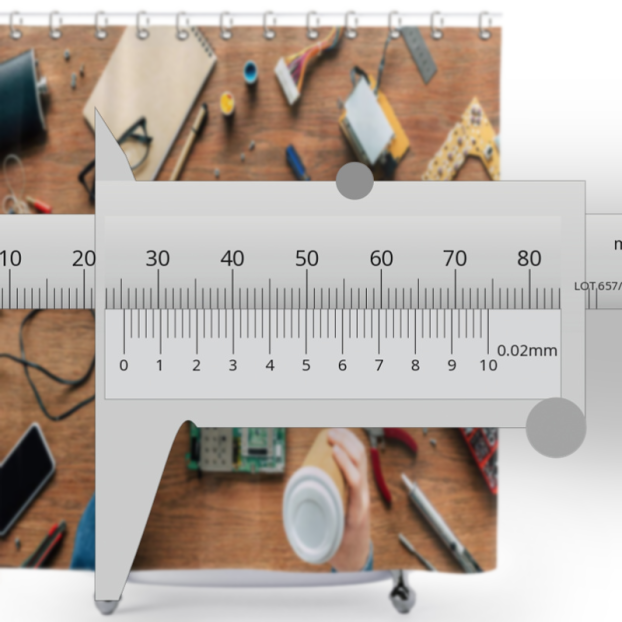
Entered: value=25.4 unit=mm
